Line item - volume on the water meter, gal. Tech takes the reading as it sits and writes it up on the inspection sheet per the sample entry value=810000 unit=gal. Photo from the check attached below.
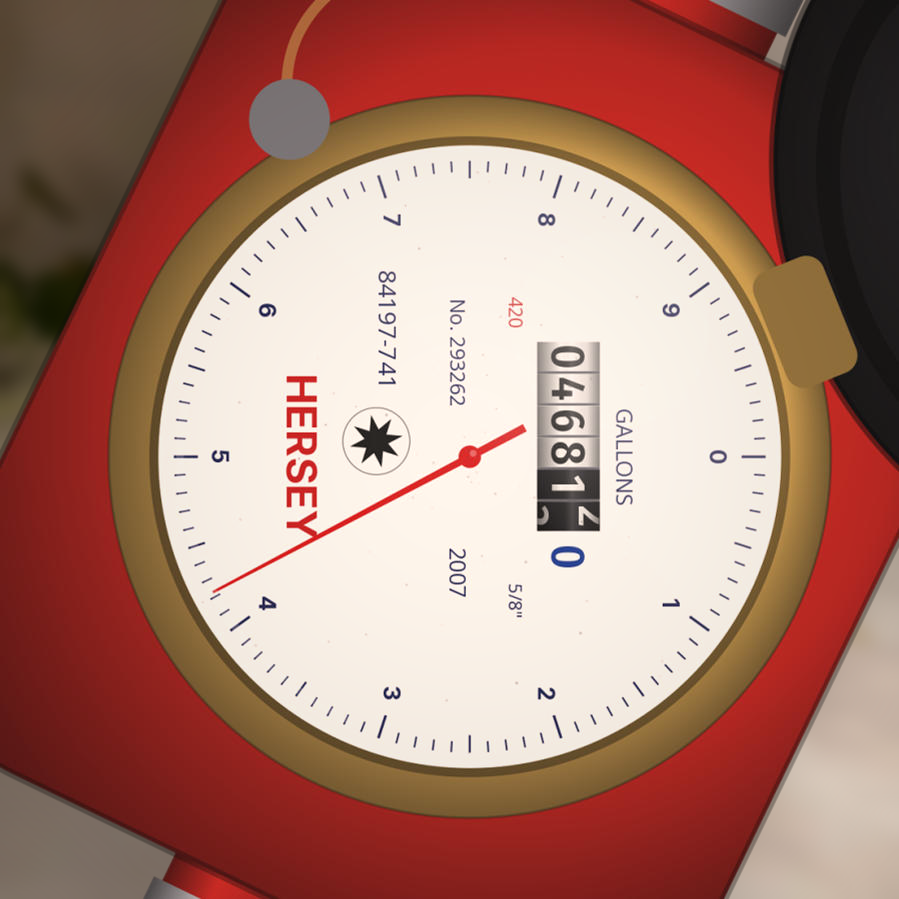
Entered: value=468124.2 unit=gal
